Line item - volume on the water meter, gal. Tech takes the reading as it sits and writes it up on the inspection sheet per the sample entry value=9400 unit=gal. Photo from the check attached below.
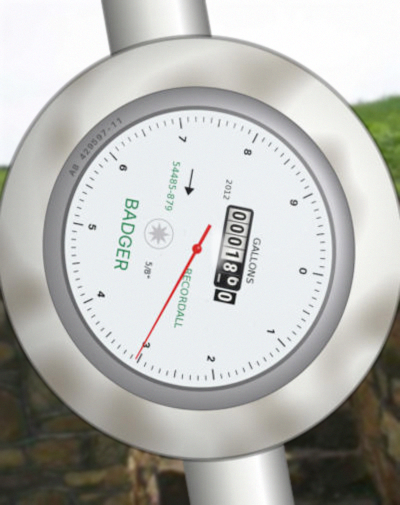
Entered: value=1863.0 unit=gal
